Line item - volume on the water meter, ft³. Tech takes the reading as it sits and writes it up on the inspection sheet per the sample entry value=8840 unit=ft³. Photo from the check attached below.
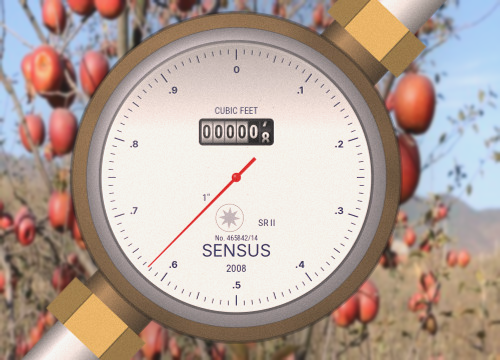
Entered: value=7.62 unit=ft³
